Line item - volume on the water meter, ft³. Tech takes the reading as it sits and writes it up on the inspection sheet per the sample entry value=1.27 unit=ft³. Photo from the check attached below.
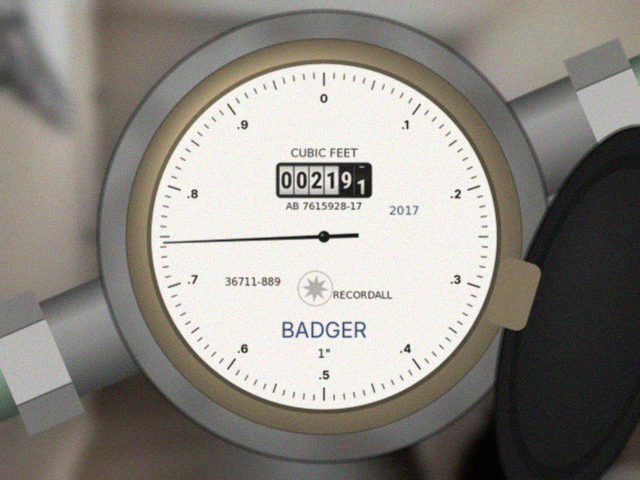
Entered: value=2190.74 unit=ft³
